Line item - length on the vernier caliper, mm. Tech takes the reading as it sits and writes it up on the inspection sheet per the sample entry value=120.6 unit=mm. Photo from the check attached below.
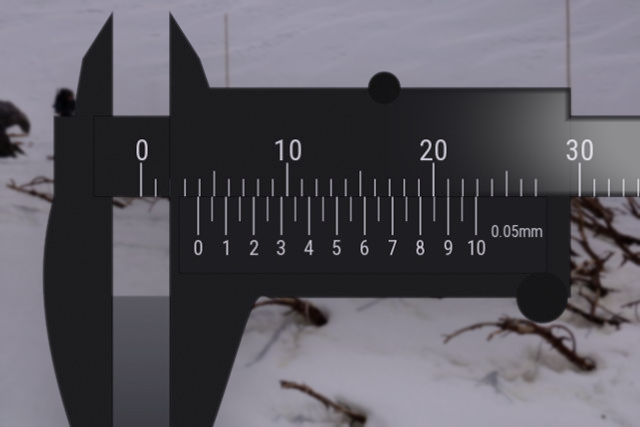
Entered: value=3.9 unit=mm
